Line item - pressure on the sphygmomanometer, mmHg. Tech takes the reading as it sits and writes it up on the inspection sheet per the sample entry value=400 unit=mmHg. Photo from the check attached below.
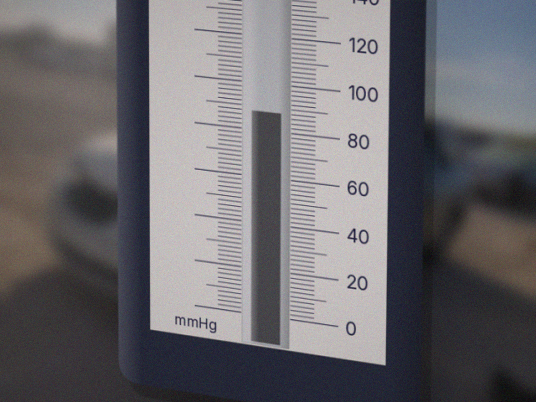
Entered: value=88 unit=mmHg
